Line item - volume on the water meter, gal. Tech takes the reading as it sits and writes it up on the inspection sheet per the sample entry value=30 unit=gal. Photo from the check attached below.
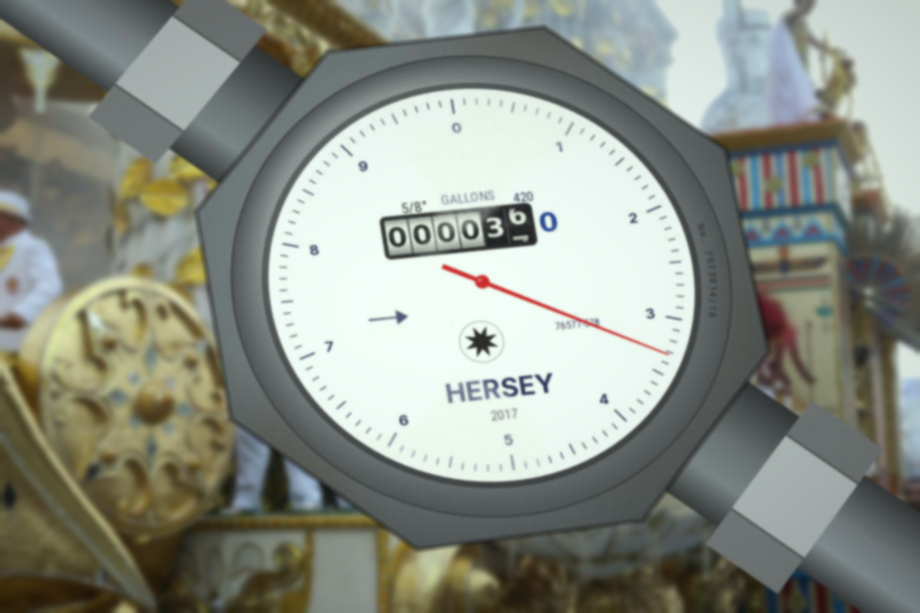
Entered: value=363.3 unit=gal
